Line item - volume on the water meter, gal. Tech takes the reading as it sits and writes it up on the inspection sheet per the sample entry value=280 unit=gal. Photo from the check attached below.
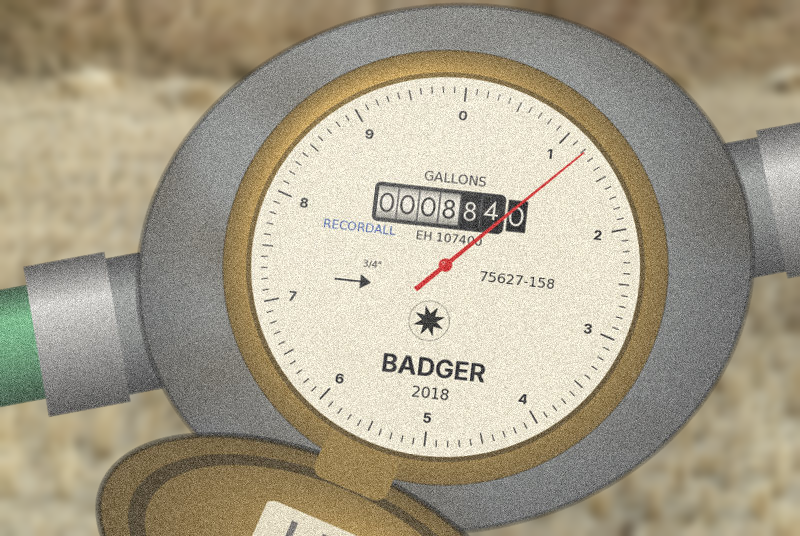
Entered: value=8841.2 unit=gal
